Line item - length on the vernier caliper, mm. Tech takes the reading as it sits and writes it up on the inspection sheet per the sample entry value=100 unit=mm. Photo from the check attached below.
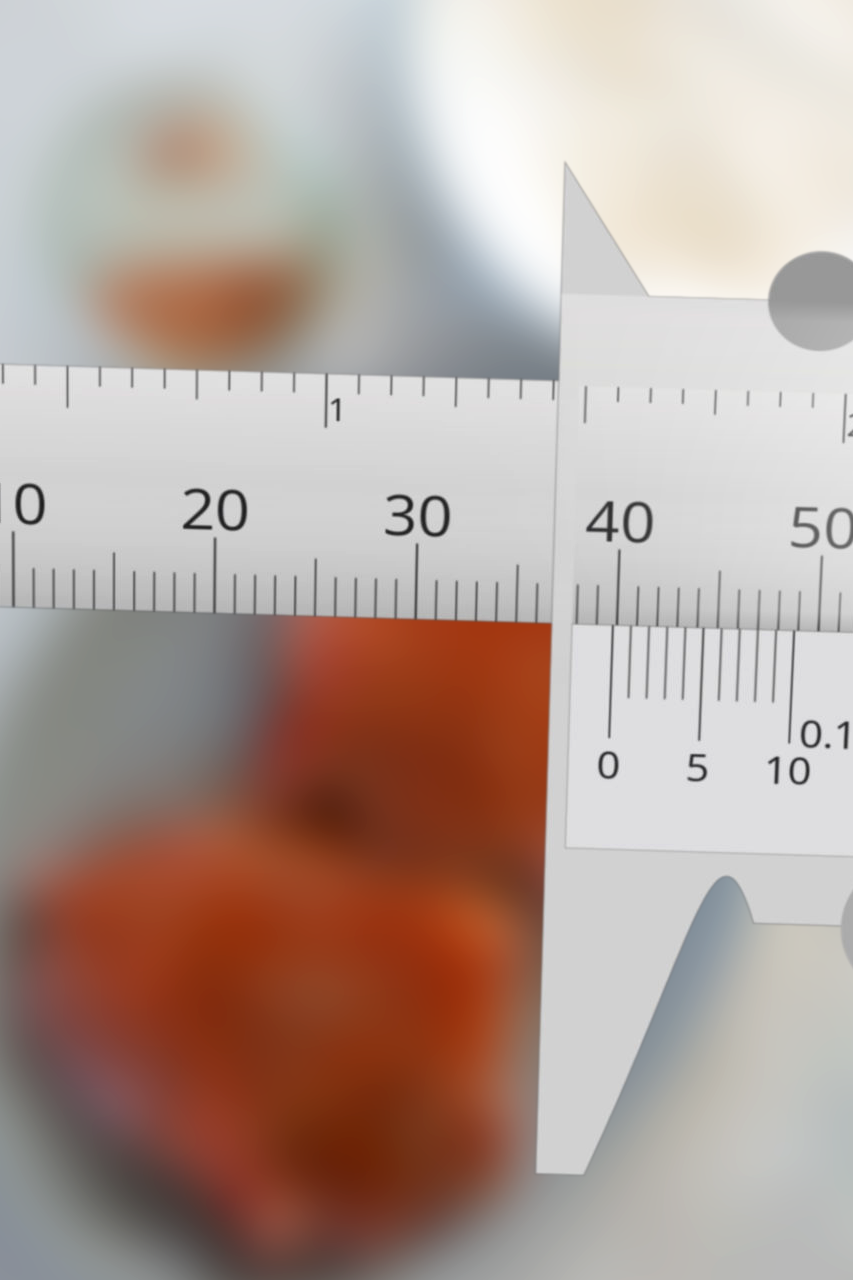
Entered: value=39.8 unit=mm
